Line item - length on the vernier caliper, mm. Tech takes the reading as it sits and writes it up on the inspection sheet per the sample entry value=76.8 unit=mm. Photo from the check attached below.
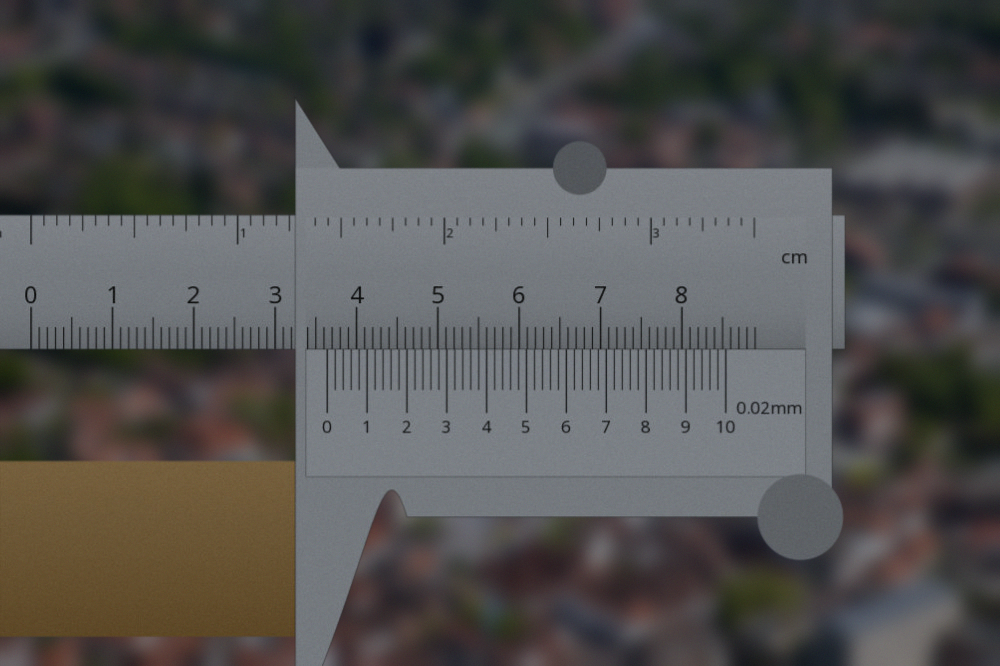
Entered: value=36.4 unit=mm
